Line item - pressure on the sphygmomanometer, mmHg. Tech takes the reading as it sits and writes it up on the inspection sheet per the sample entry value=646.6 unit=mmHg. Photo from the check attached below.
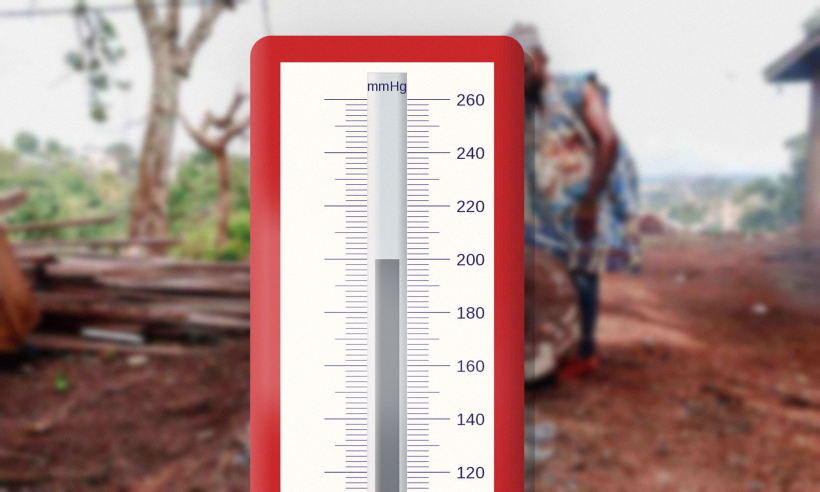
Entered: value=200 unit=mmHg
